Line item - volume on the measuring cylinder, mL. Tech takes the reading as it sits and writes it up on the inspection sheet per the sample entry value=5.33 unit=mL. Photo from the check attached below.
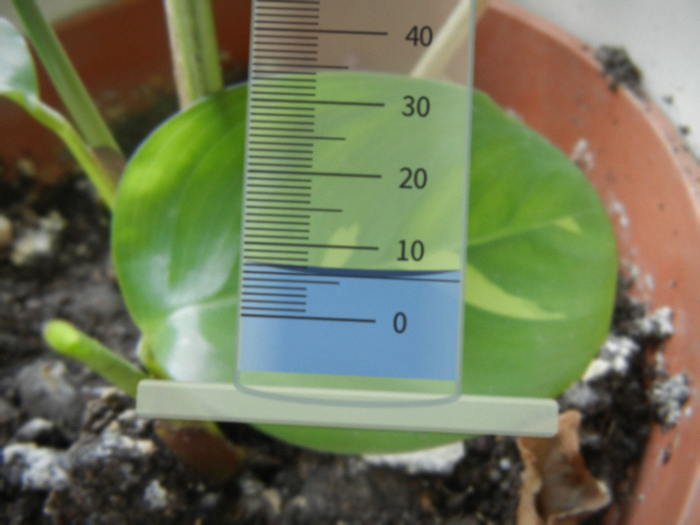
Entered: value=6 unit=mL
